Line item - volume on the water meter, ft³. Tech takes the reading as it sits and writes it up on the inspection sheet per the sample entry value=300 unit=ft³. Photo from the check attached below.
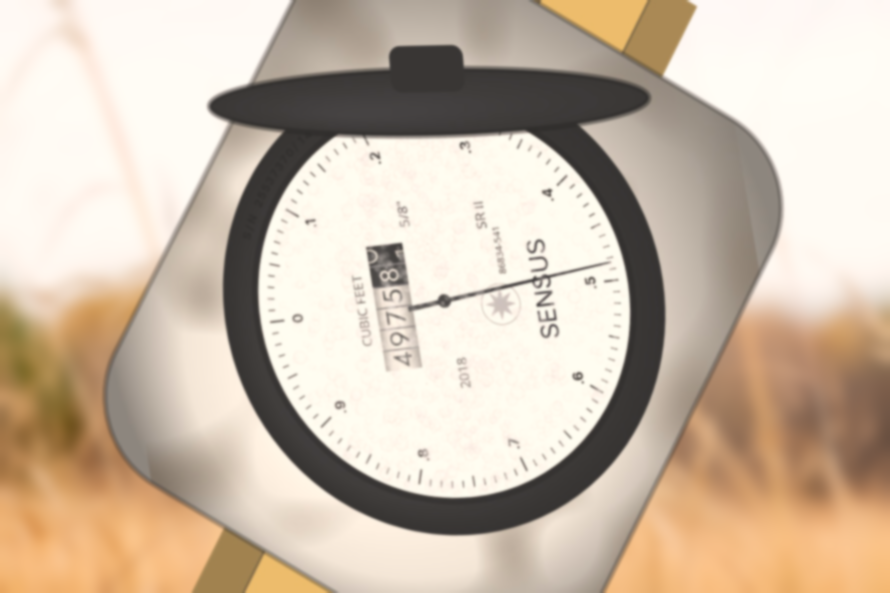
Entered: value=497580.48 unit=ft³
